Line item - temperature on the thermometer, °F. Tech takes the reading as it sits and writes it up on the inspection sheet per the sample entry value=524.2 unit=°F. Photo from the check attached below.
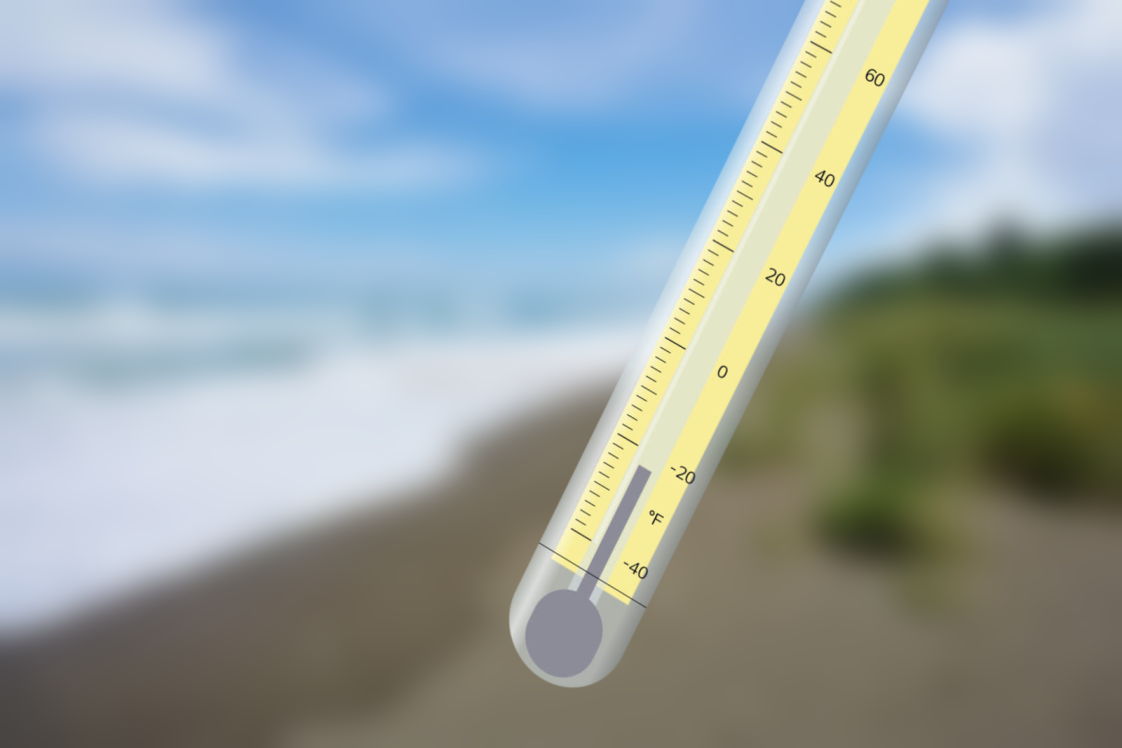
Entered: value=-23 unit=°F
